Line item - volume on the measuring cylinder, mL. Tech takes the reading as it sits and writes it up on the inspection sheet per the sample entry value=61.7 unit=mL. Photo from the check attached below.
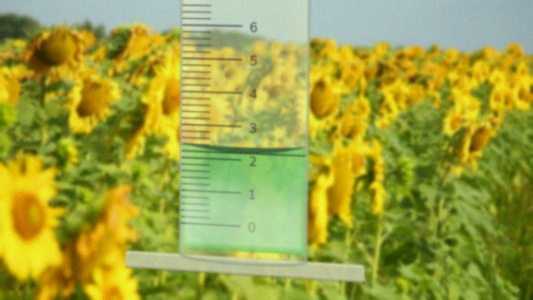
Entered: value=2.2 unit=mL
